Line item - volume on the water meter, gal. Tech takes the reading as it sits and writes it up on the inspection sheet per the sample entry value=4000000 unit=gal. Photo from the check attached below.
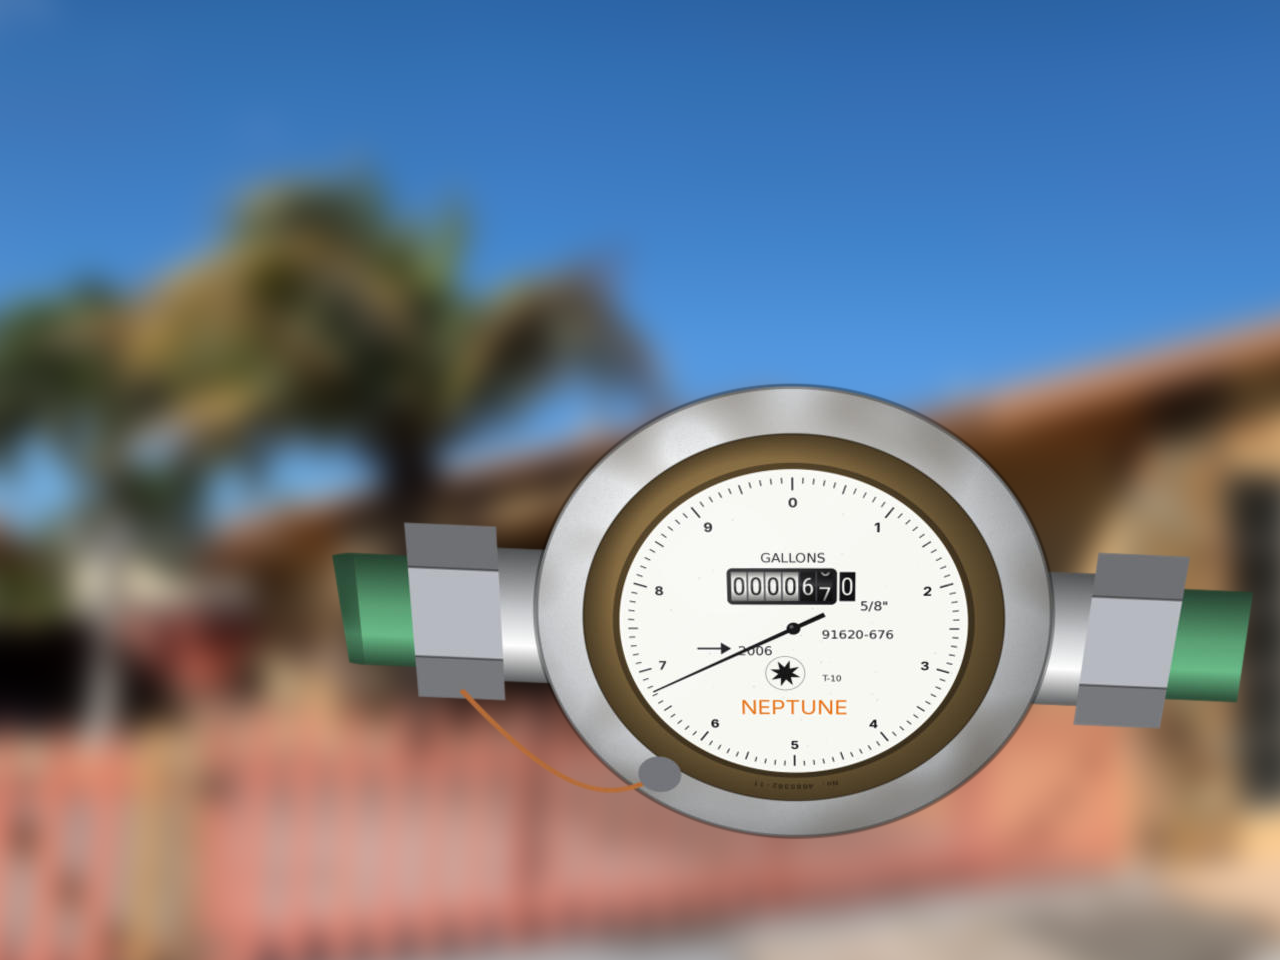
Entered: value=666.7 unit=gal
